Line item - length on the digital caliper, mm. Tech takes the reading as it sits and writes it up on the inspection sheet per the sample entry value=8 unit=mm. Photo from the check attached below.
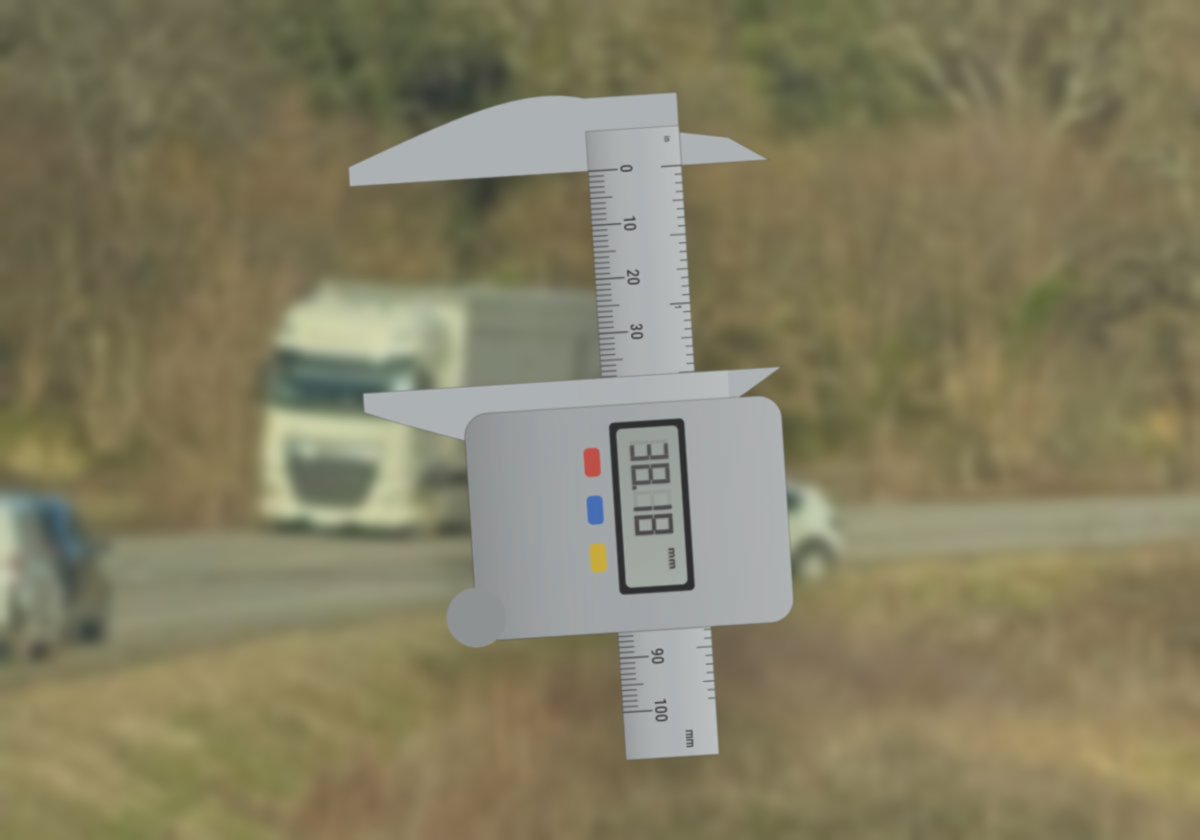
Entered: value=38.18 unit=mm
